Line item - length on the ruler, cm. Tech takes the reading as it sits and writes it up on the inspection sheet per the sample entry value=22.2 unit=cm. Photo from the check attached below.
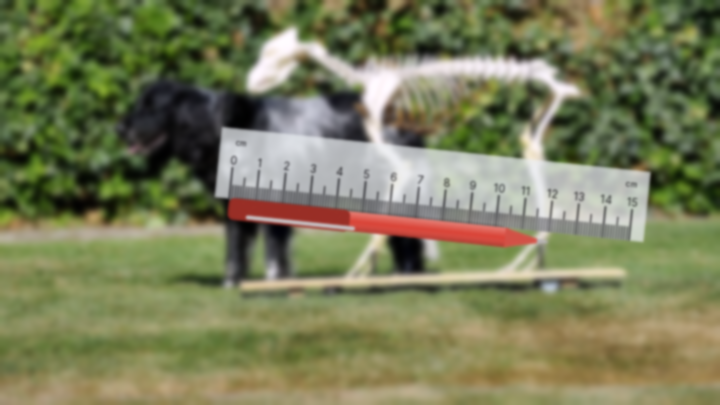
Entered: value=12 unit=cm
